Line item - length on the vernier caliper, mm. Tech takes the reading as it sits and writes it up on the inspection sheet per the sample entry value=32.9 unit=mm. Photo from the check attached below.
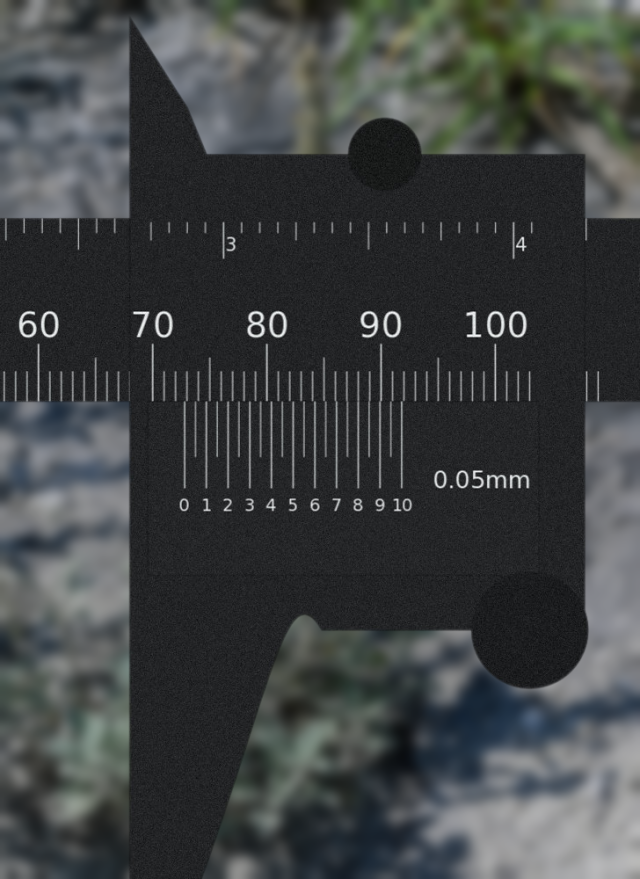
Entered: value=72.8 unit=mm
